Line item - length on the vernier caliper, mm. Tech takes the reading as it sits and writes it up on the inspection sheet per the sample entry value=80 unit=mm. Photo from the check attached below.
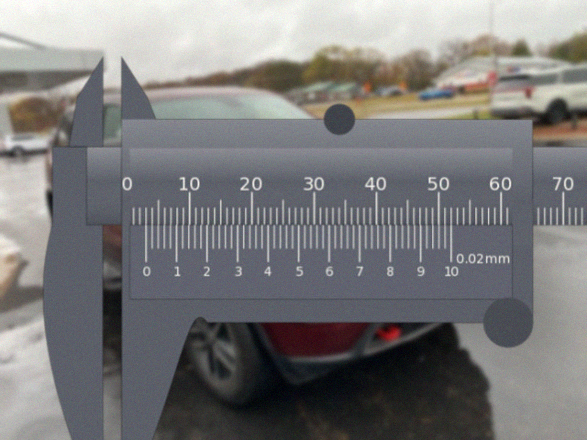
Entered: value=3.0 unit=mm
